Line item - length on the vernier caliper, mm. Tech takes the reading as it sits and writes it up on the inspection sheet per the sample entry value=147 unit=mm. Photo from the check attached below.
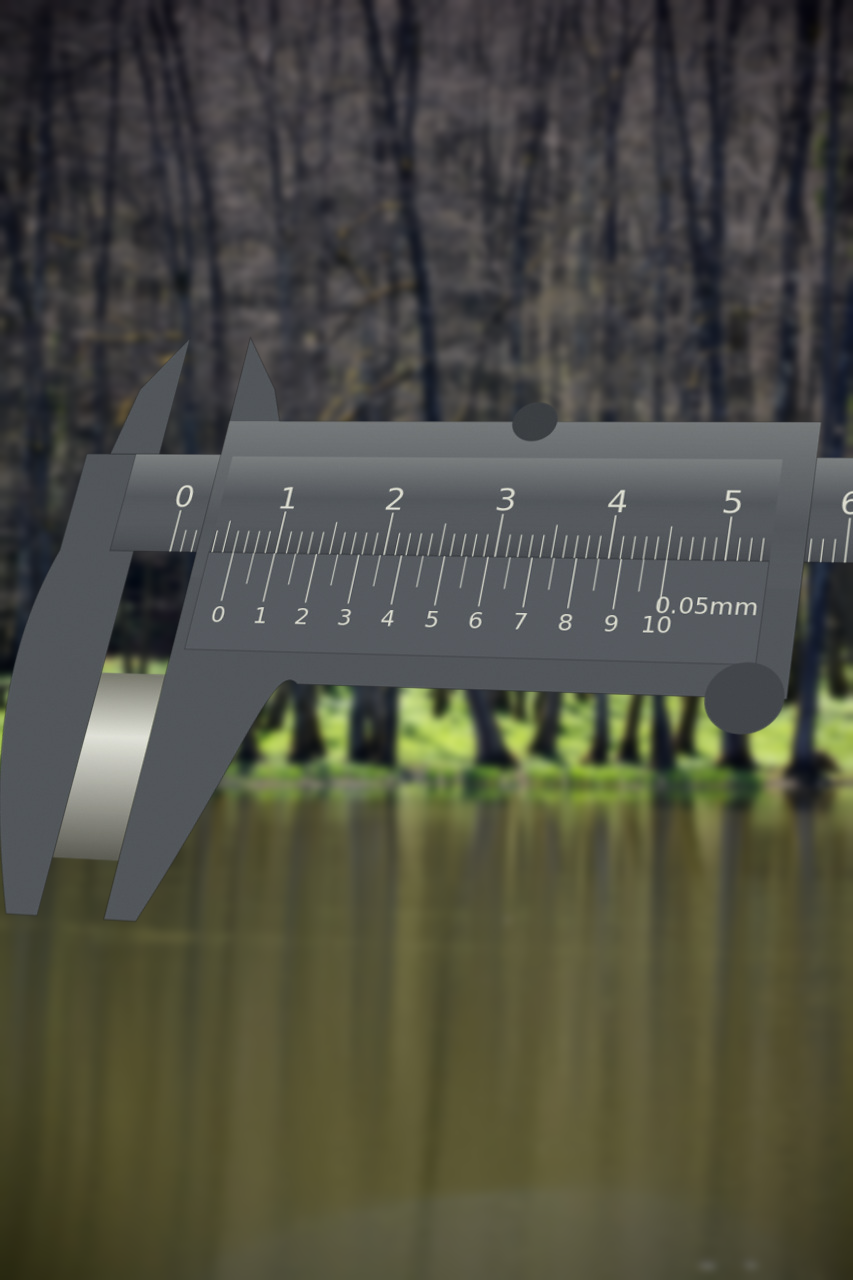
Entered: value=6.0 unit=mm
